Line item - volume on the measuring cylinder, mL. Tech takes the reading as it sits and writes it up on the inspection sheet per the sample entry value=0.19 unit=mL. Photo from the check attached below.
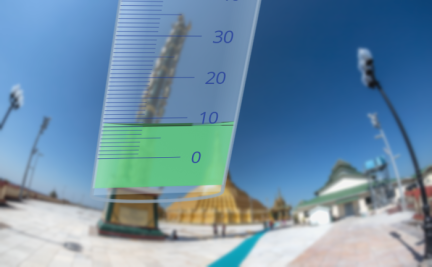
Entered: value=8 unit=mL
